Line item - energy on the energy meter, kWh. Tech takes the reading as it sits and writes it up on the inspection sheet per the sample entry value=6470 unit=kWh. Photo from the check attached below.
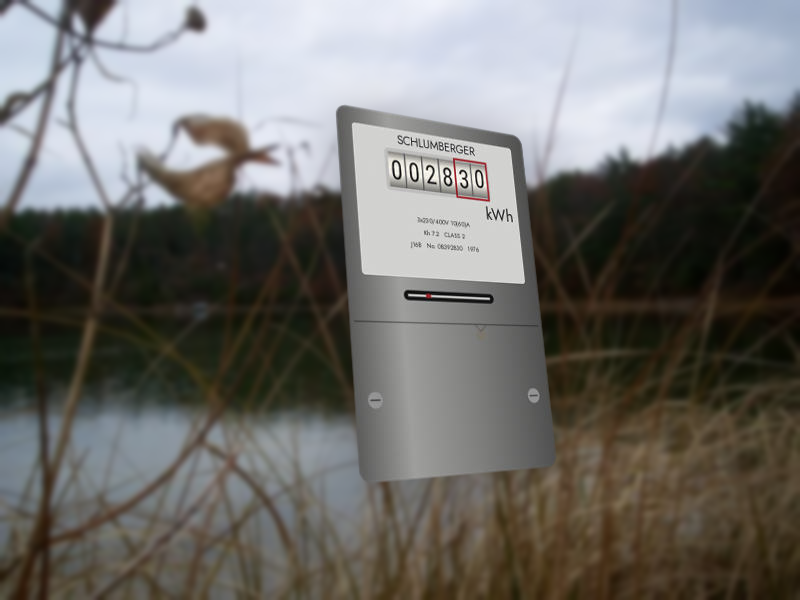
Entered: value=28.30 unit=kWh
